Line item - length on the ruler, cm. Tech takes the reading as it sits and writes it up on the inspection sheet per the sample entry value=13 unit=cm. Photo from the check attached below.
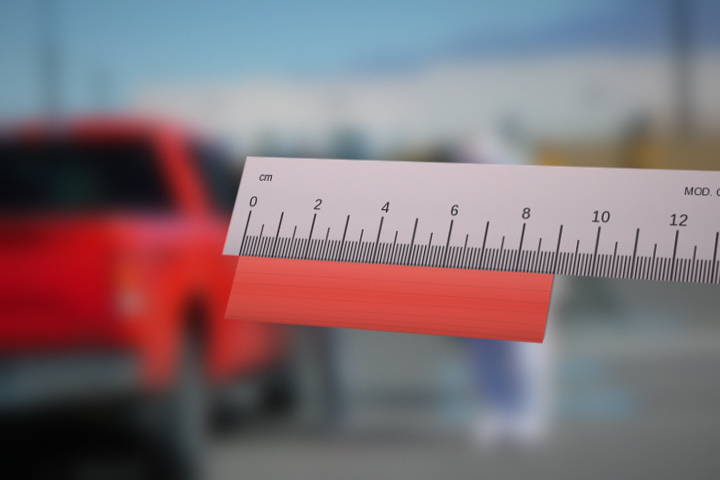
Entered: value=9 unit=cm
